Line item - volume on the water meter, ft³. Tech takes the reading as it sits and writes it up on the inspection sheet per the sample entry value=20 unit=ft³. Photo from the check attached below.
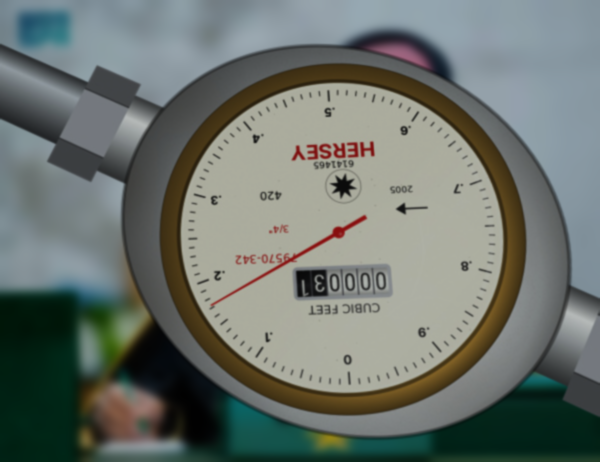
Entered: value=31.17 unit=ft³
